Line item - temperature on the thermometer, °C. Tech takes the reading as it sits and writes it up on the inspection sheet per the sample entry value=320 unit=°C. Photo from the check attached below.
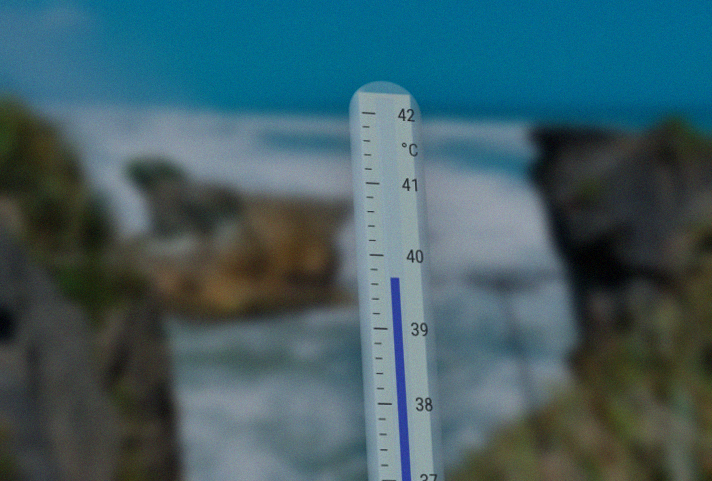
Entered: value=39.7 unit=°C
